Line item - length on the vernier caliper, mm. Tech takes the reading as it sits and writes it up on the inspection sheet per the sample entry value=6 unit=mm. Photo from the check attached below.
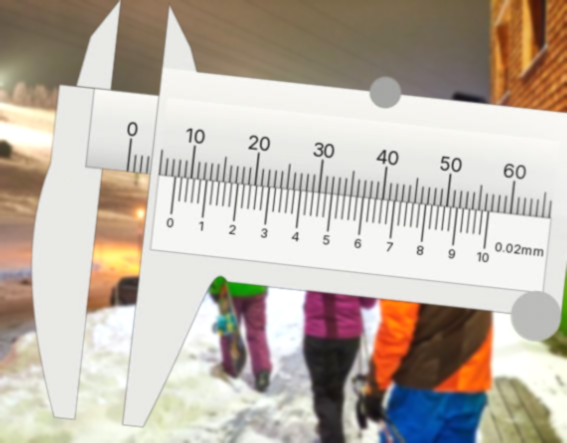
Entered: value=7.5 unit=mm
